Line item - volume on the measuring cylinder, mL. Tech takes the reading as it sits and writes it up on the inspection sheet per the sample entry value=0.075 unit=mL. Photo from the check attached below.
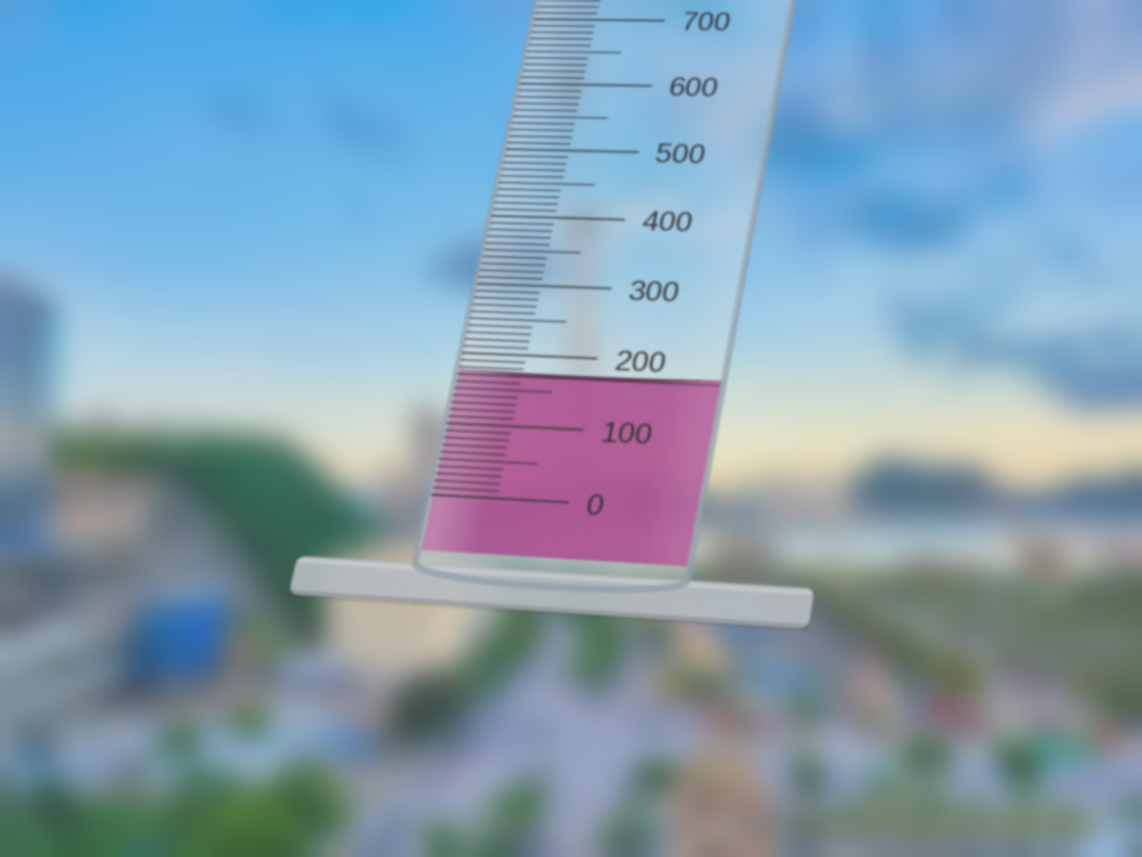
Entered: value=170 unit=mL
